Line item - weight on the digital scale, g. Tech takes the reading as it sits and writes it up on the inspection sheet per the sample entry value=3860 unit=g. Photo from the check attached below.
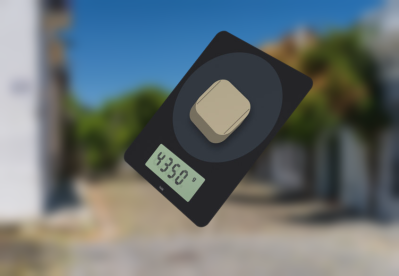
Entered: value=4350 unit=g
